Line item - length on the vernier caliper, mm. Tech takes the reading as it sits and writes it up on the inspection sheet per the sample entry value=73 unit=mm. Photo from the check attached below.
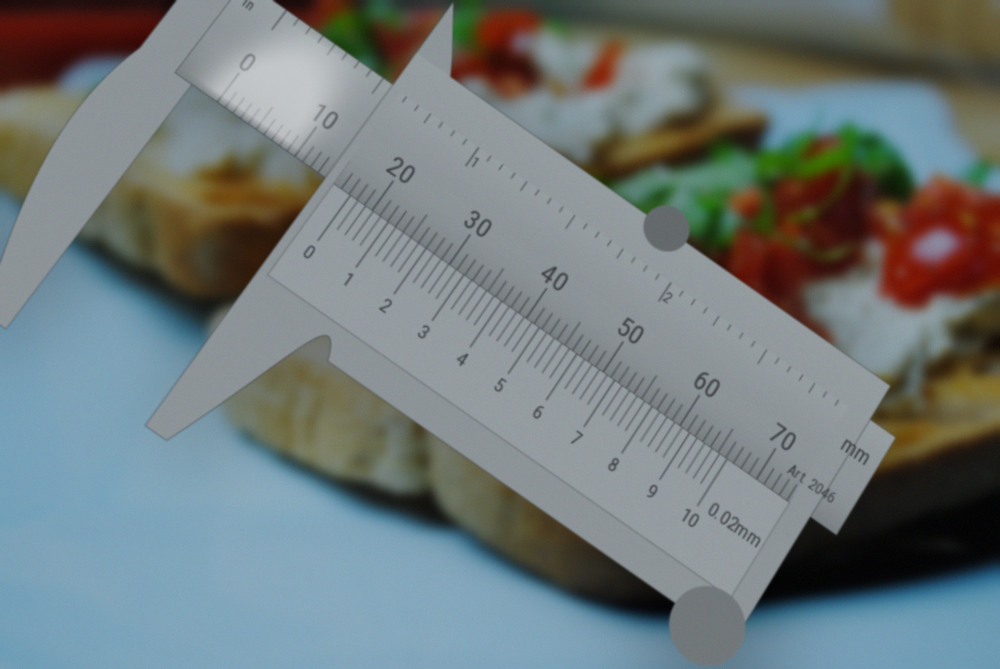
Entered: value=17.2 unit=mm
